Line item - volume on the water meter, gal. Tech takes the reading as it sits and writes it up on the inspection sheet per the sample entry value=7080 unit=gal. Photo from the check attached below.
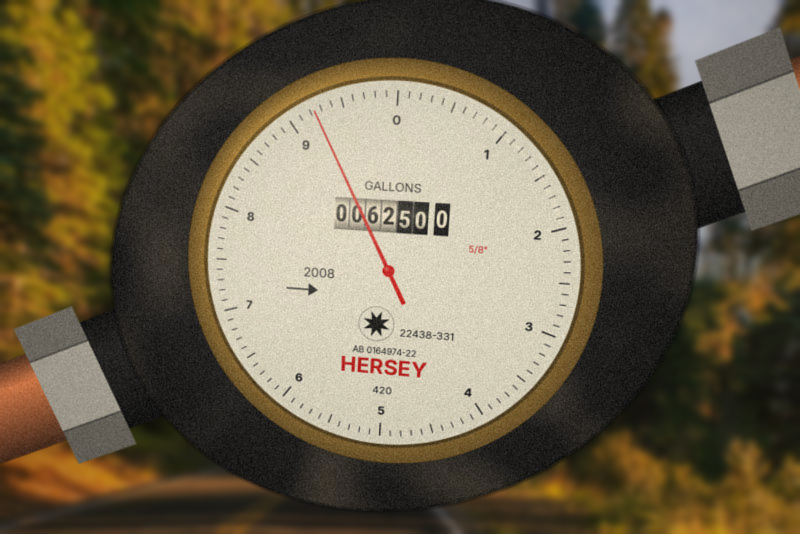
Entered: value=62499.2 unit=gal
